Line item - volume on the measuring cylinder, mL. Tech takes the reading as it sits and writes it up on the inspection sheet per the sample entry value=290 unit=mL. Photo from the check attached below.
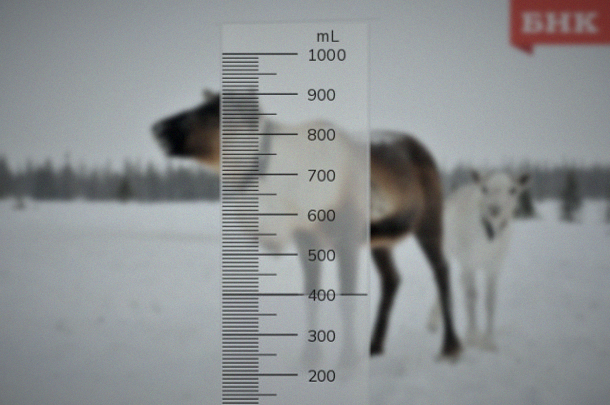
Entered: value=400 unit=mL
